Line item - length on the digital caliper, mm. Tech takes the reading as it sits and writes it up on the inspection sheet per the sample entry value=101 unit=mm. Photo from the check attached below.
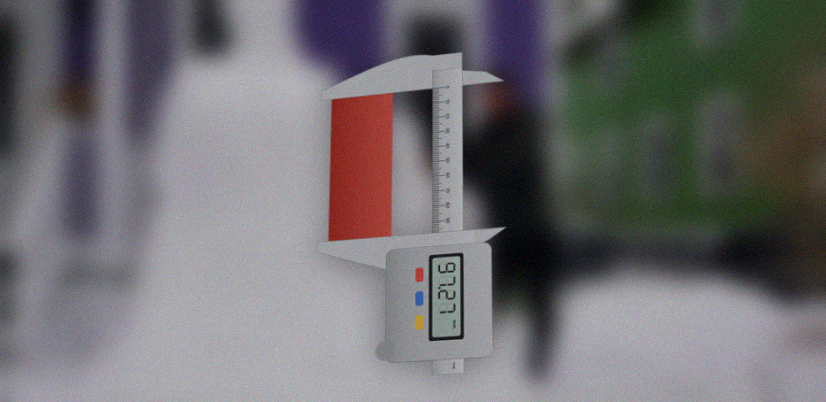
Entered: value=97.27 unit=mm
